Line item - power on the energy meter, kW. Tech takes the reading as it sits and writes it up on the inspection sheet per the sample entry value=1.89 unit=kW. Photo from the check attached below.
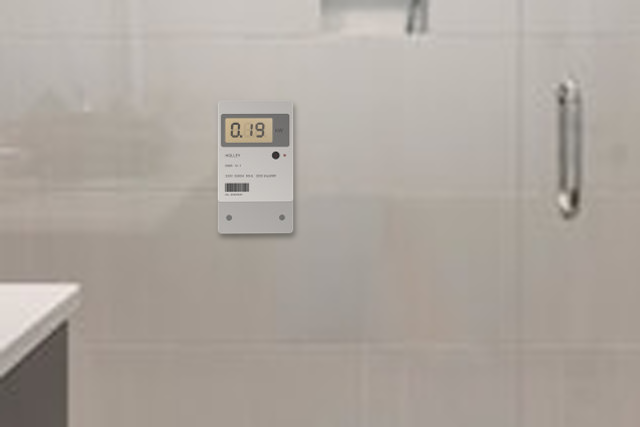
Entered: value=0.19 unit=kW
